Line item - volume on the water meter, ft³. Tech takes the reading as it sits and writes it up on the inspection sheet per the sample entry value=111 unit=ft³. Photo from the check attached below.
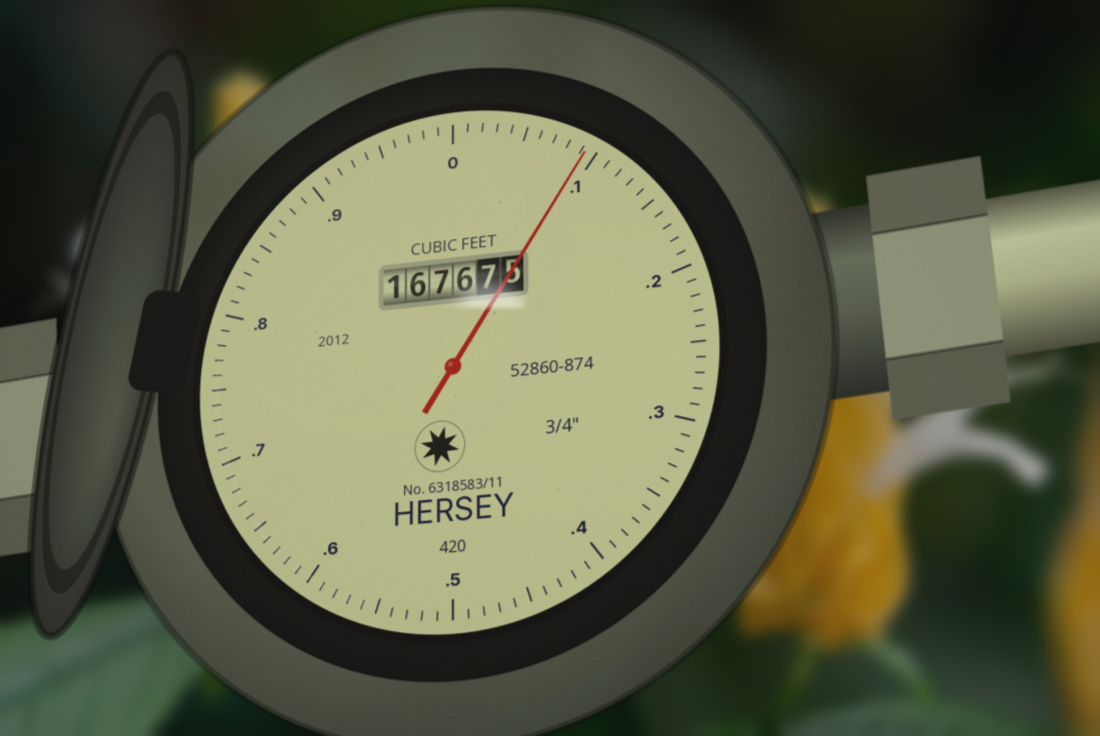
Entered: value=167675.09 unit=ft³
